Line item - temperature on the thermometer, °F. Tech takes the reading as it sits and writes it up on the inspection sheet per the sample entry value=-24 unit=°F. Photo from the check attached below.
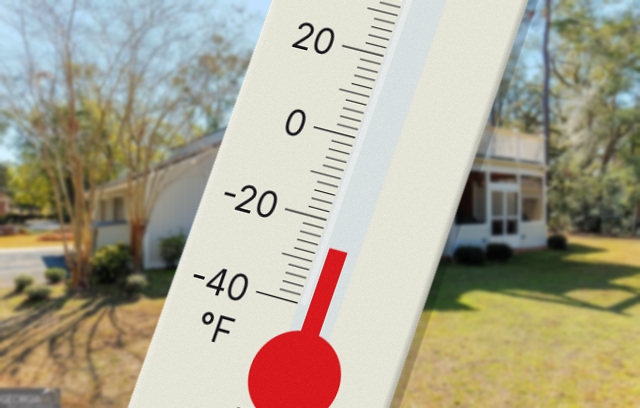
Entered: value=-26 unit=°F
